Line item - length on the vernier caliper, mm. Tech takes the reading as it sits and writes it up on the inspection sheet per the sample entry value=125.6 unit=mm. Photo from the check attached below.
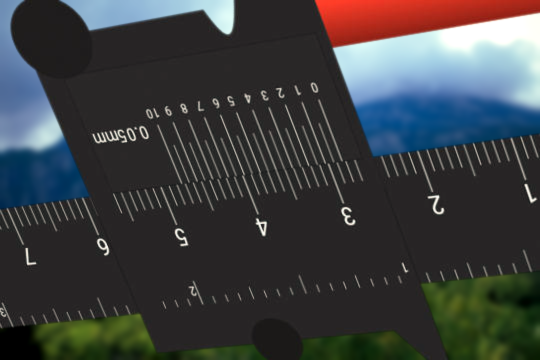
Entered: value=28.4 unit=mm
